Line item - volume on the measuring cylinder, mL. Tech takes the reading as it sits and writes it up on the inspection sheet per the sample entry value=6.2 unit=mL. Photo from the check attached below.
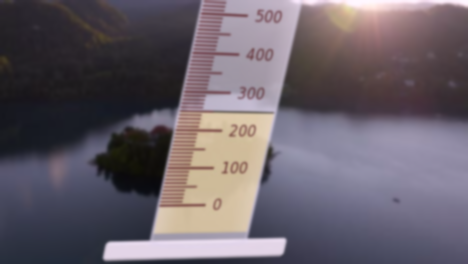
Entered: value=250 unit=mL
